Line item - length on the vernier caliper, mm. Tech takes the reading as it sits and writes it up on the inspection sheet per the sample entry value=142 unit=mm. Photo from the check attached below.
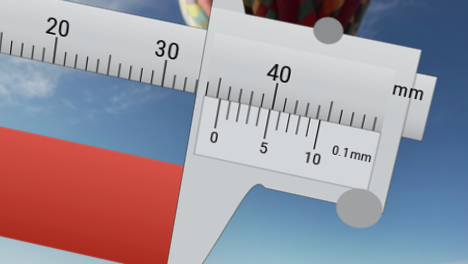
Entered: value=35.3 unit=mm
